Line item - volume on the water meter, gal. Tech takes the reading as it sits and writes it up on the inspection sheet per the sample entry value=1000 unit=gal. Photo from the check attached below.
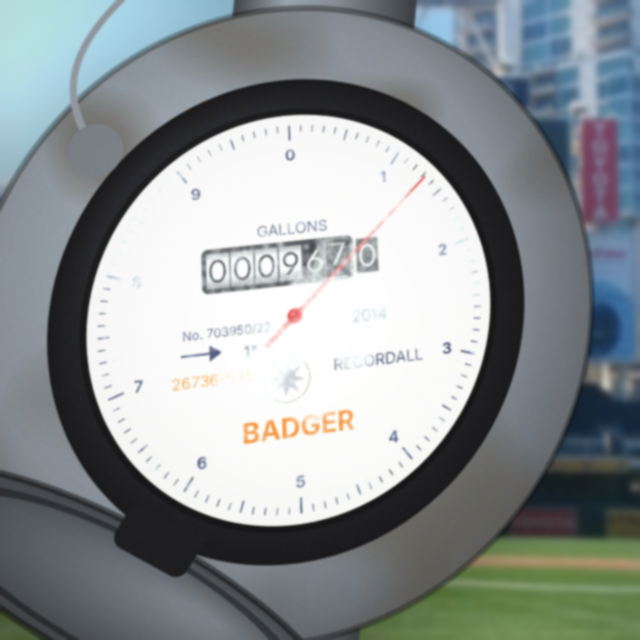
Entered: value=9671.3 unit=gal
